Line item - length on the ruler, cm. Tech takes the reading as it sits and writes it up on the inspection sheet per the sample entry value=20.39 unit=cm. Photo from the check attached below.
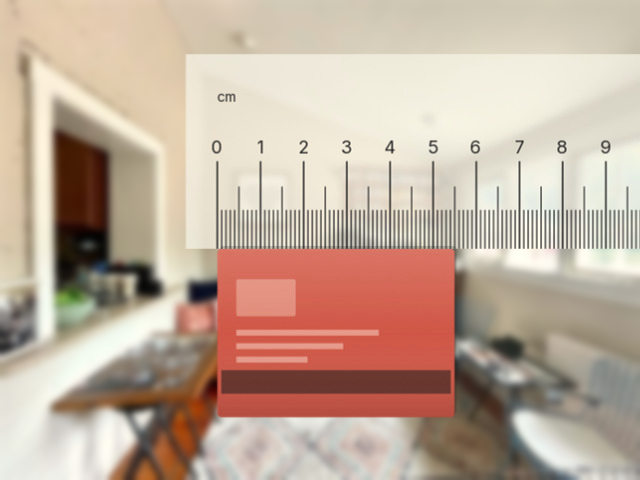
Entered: value=5.5 unit=cm
